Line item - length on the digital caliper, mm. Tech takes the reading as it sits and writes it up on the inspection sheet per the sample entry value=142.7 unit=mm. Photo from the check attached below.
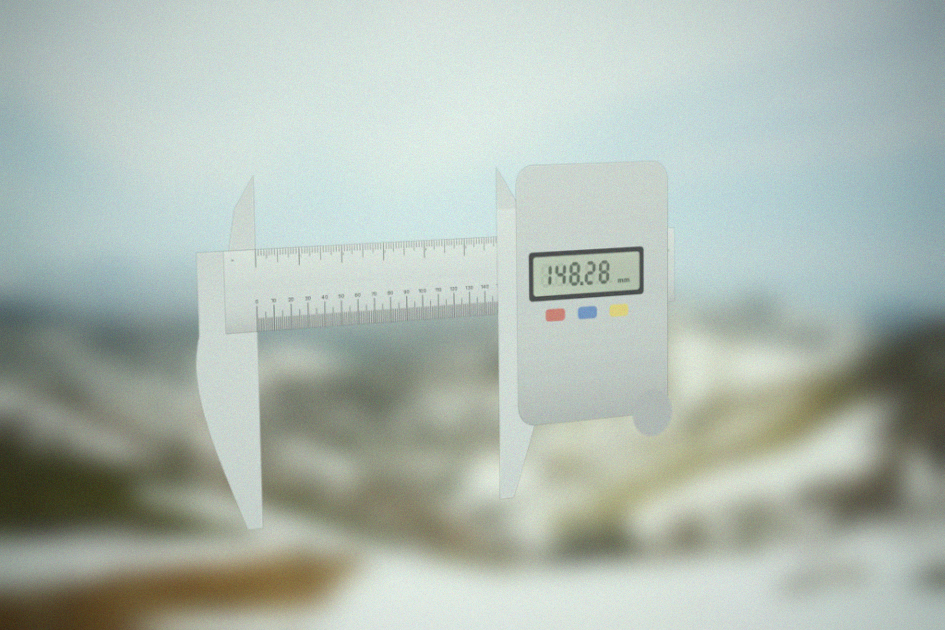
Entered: value=148.28 unit=mm
